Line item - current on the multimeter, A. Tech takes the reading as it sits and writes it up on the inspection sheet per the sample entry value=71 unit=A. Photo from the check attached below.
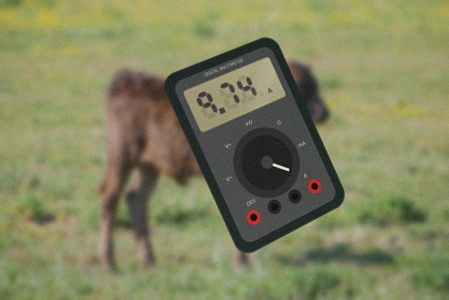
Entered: value=9.74 unit=A
